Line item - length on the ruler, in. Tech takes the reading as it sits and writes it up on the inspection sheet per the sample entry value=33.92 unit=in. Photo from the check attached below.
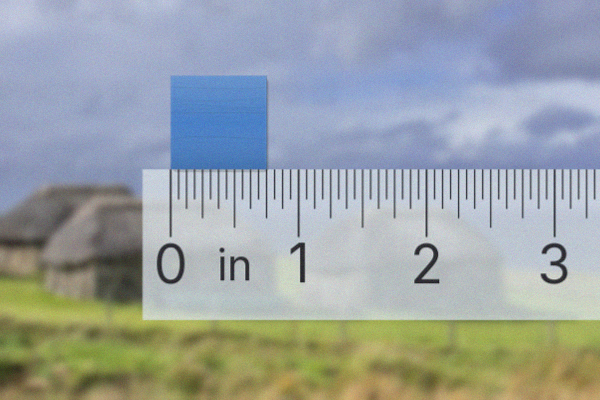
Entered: value=0.75 unit=in
